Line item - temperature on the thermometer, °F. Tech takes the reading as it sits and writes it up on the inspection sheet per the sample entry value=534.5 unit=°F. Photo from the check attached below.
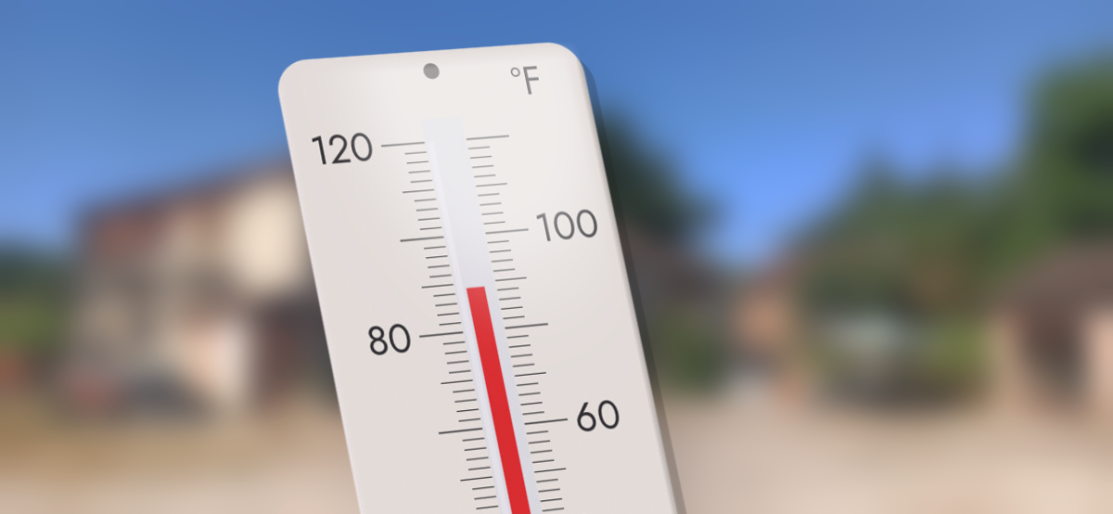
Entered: value=89 unit=°F
